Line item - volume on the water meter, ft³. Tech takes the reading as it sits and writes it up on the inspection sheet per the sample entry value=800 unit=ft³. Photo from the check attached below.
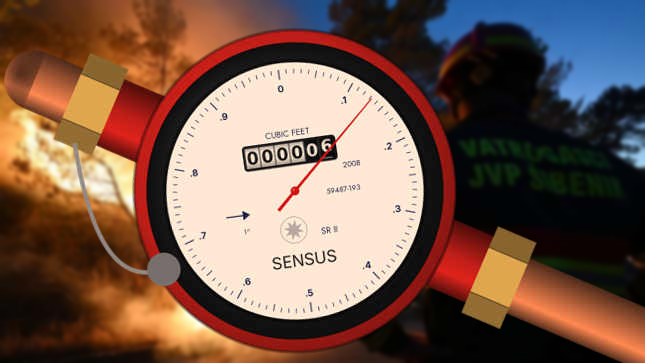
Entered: value=6.13 unit=ft³
